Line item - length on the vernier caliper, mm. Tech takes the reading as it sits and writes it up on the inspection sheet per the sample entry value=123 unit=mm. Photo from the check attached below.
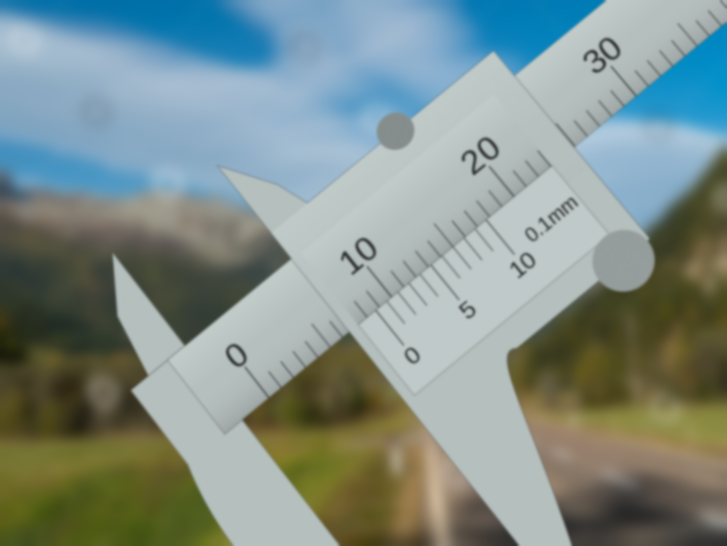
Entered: value=8.7 unit=mm
